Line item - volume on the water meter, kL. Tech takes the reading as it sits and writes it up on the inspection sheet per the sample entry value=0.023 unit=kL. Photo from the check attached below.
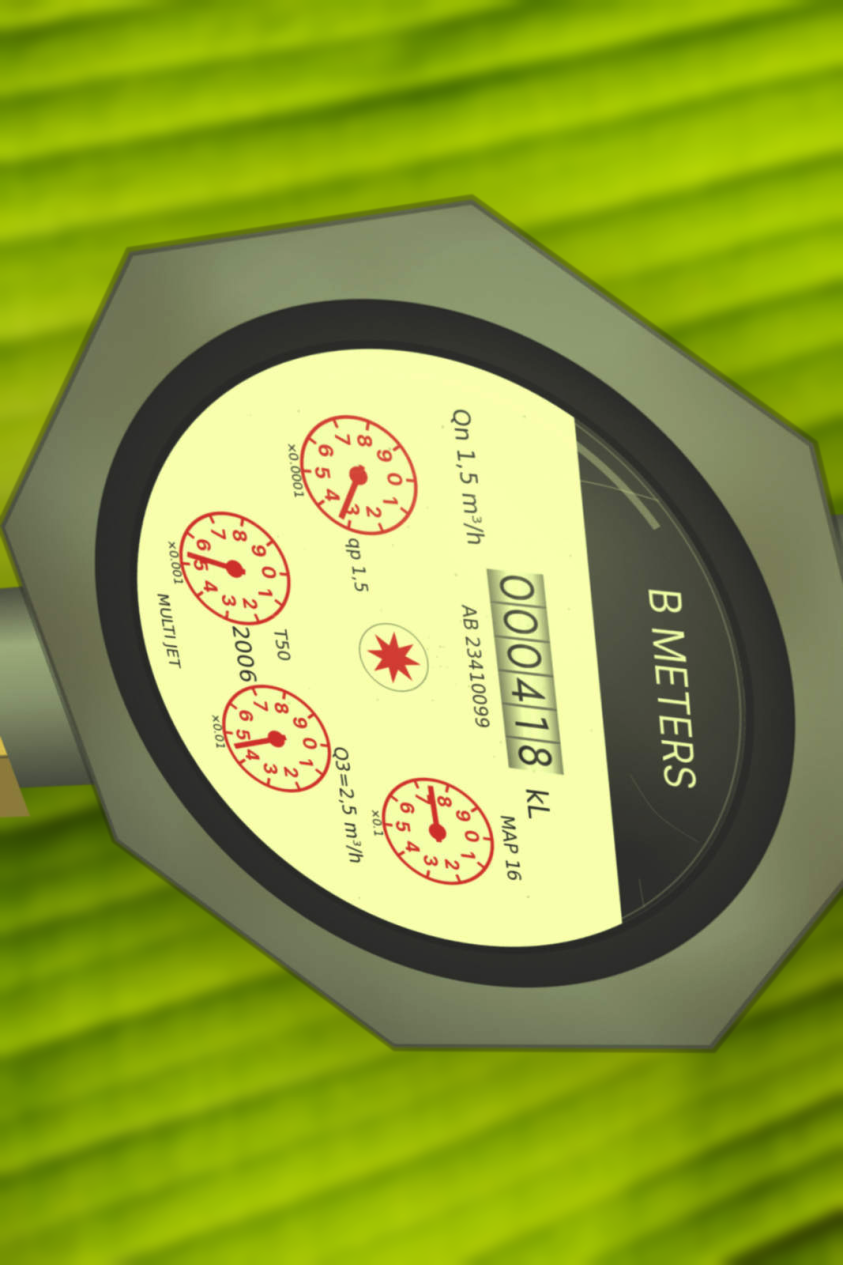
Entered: value=418.7453 unit=kL
